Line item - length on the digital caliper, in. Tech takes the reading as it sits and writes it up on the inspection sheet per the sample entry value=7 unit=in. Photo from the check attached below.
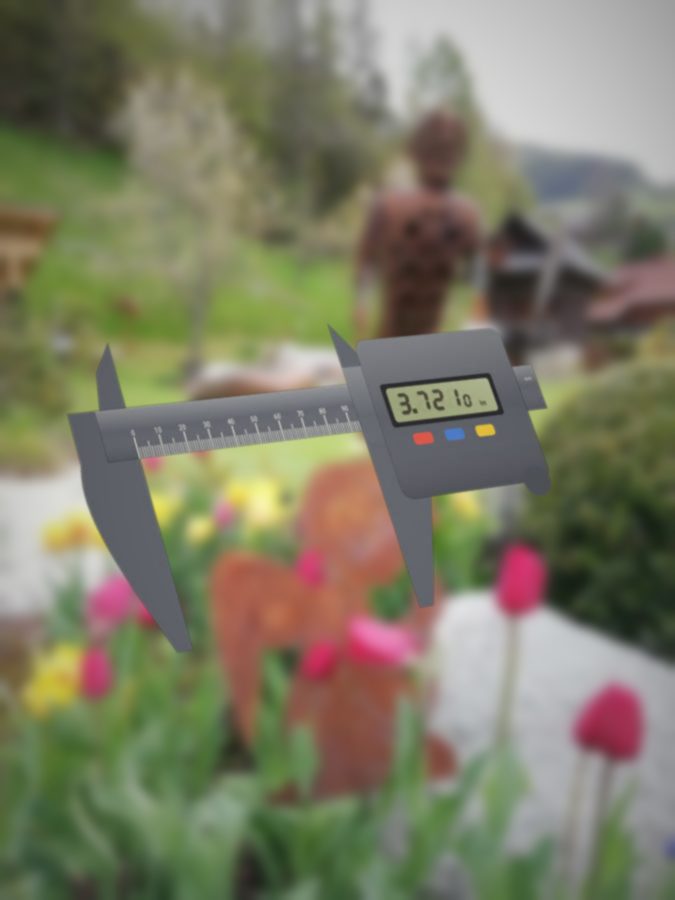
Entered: value=3.7210 unit=in
